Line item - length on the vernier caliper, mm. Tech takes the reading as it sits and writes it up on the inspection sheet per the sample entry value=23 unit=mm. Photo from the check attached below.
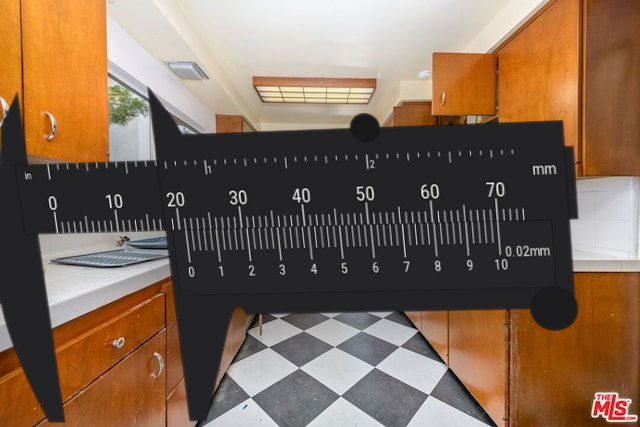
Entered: value=21.0 unit=mm
